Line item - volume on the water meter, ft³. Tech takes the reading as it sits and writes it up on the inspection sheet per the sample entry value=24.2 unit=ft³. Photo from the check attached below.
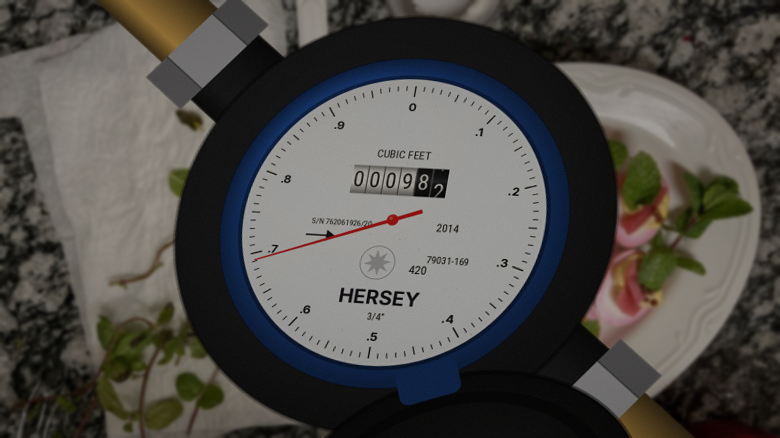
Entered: value=981.69 unit=ft³
